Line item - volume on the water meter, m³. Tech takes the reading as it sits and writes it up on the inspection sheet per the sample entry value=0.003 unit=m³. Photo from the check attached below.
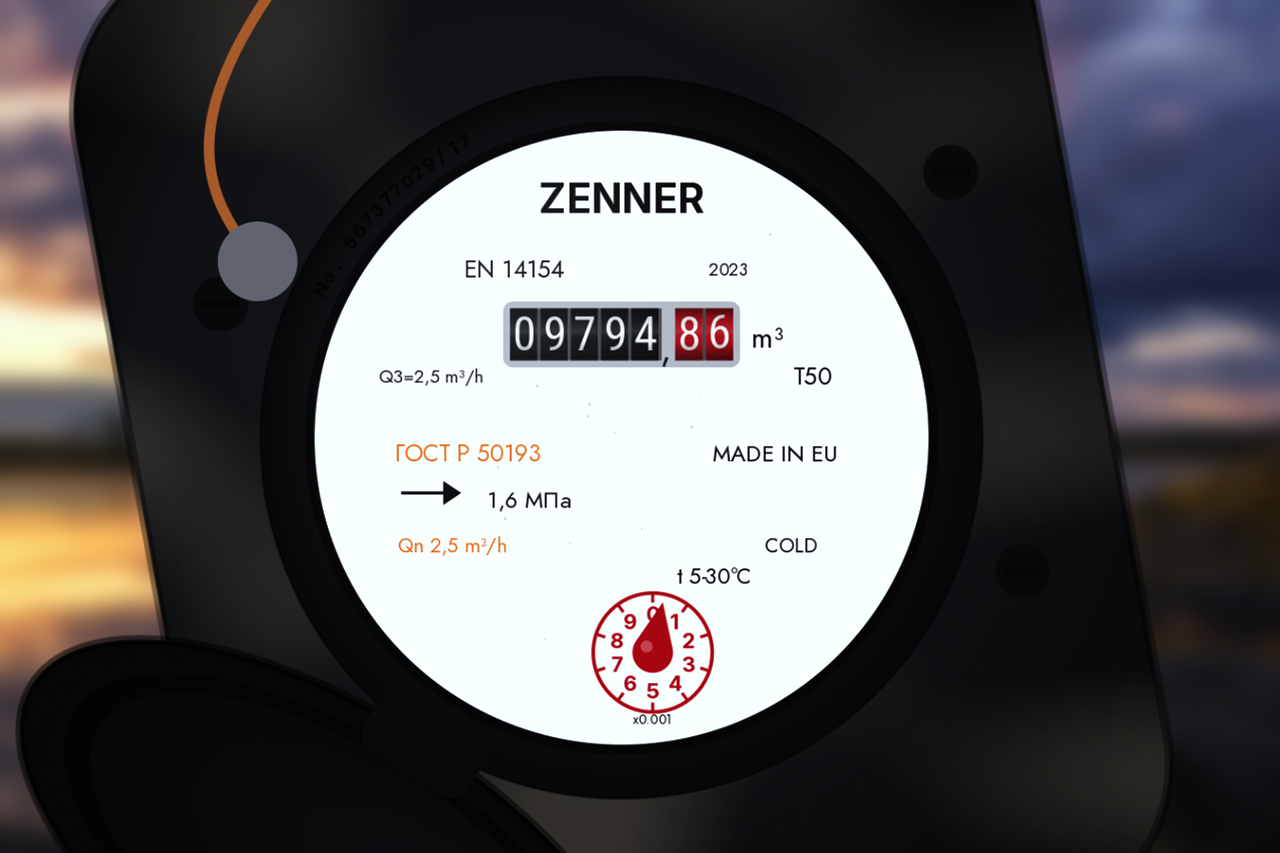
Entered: value=9794.860 unit=m³
